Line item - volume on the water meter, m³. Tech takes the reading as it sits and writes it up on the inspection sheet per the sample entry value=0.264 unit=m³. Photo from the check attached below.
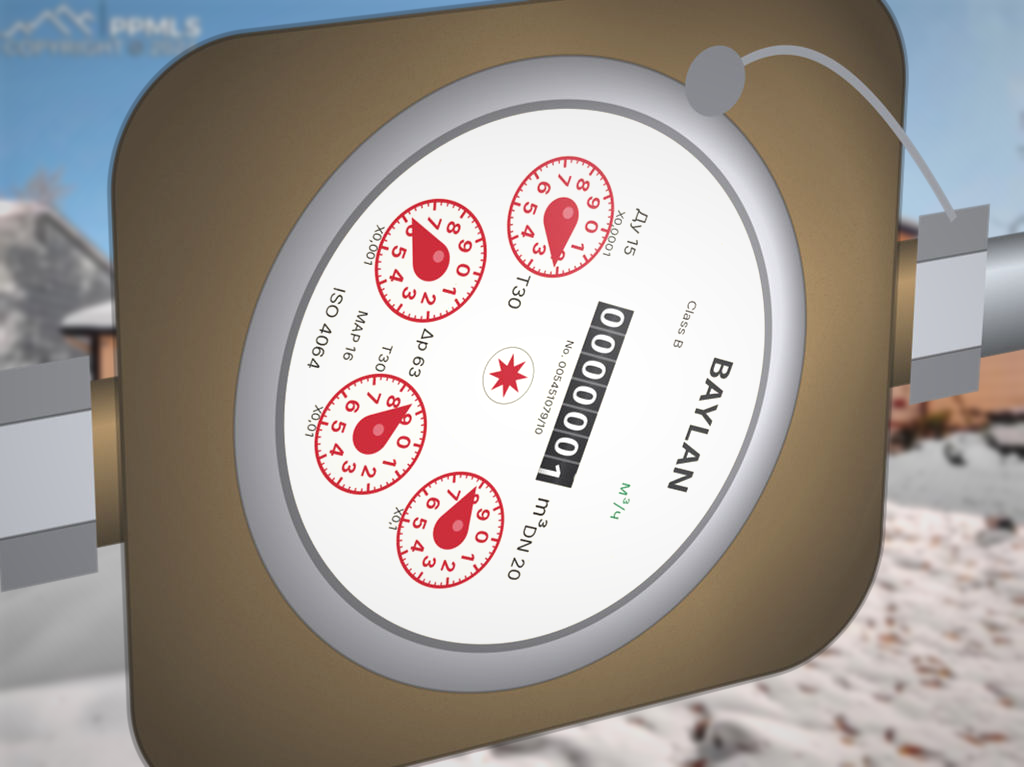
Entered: value=0.7862 unit=m³
